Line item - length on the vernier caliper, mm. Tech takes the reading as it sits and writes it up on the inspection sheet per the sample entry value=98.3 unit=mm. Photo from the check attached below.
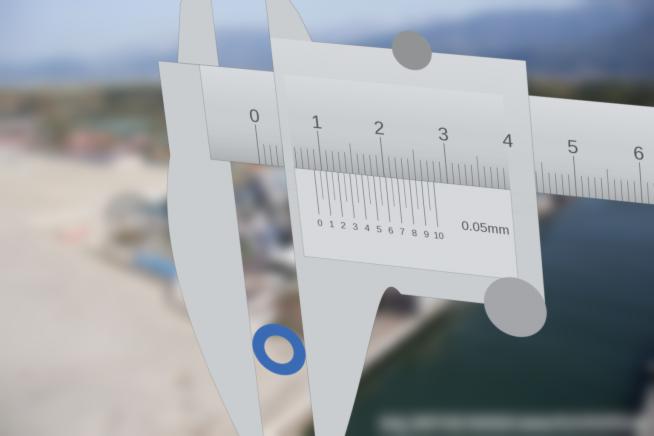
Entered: value=8.8 unit=mm
